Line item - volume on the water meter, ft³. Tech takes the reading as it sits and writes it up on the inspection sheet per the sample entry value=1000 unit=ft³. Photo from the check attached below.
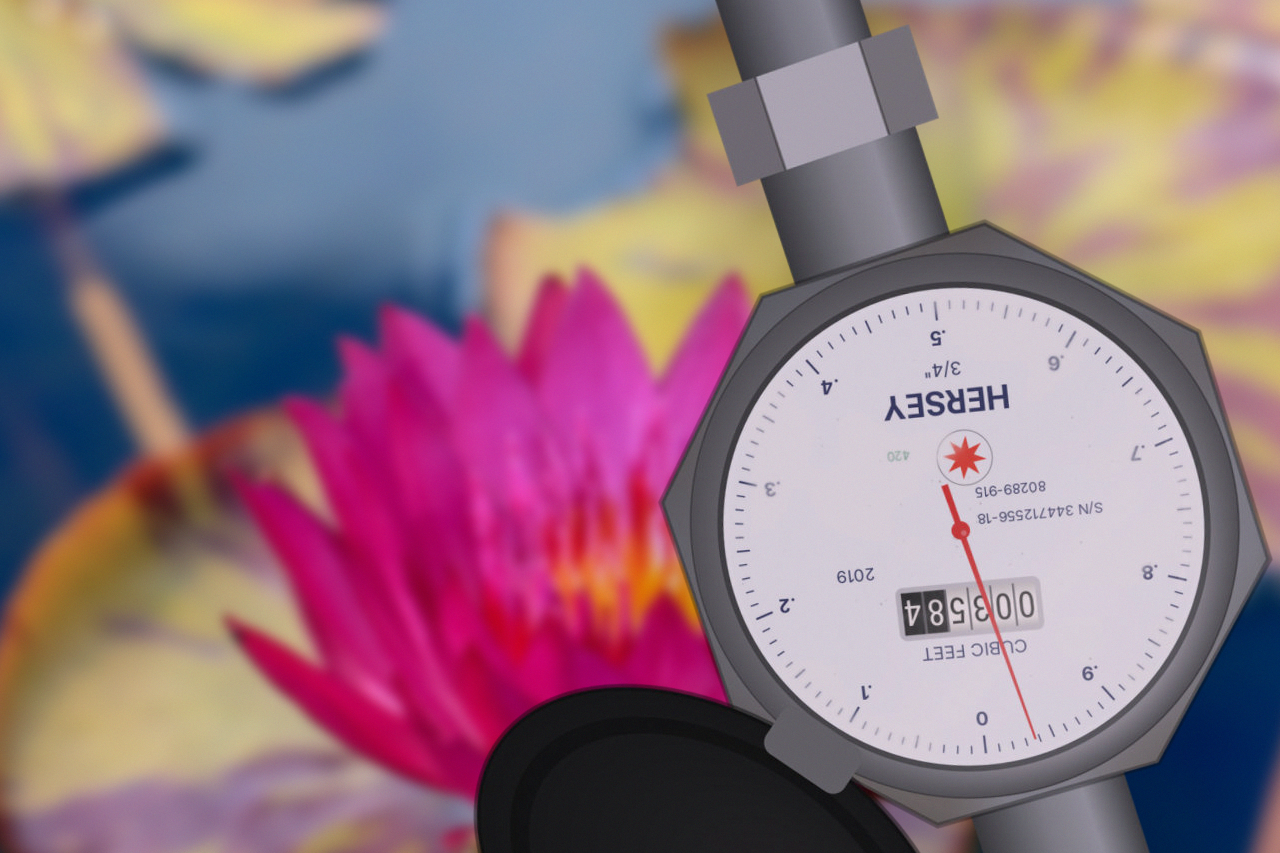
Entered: value=3583.96 unit=ft³
